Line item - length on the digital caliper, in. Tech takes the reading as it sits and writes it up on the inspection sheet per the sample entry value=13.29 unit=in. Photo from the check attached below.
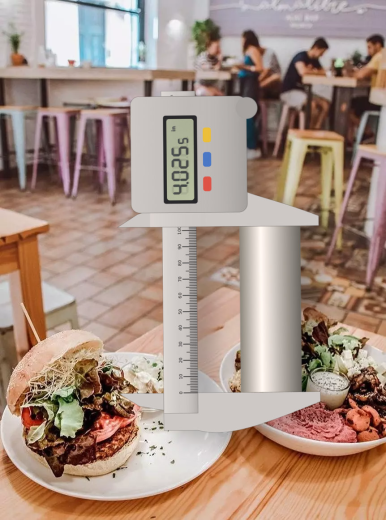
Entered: value=4.0255 unit=in
